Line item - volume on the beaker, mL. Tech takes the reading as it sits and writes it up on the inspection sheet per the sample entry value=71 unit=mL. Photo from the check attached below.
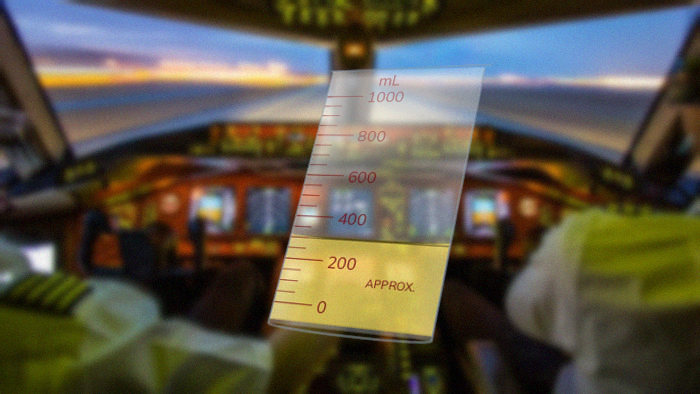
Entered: value=300 unit=mL
